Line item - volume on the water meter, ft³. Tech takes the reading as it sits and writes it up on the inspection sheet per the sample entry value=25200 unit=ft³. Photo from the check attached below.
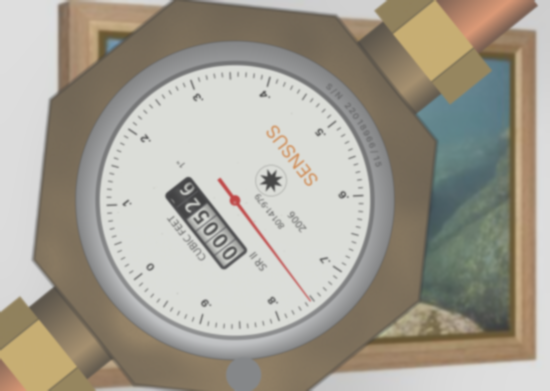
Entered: value=525.75 unit=ft³
